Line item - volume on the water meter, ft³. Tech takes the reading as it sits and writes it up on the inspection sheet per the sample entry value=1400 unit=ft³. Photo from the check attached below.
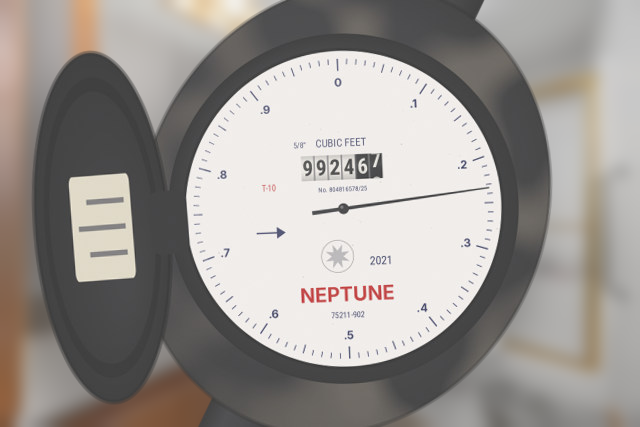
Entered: value=992467.23 unit=ft³
